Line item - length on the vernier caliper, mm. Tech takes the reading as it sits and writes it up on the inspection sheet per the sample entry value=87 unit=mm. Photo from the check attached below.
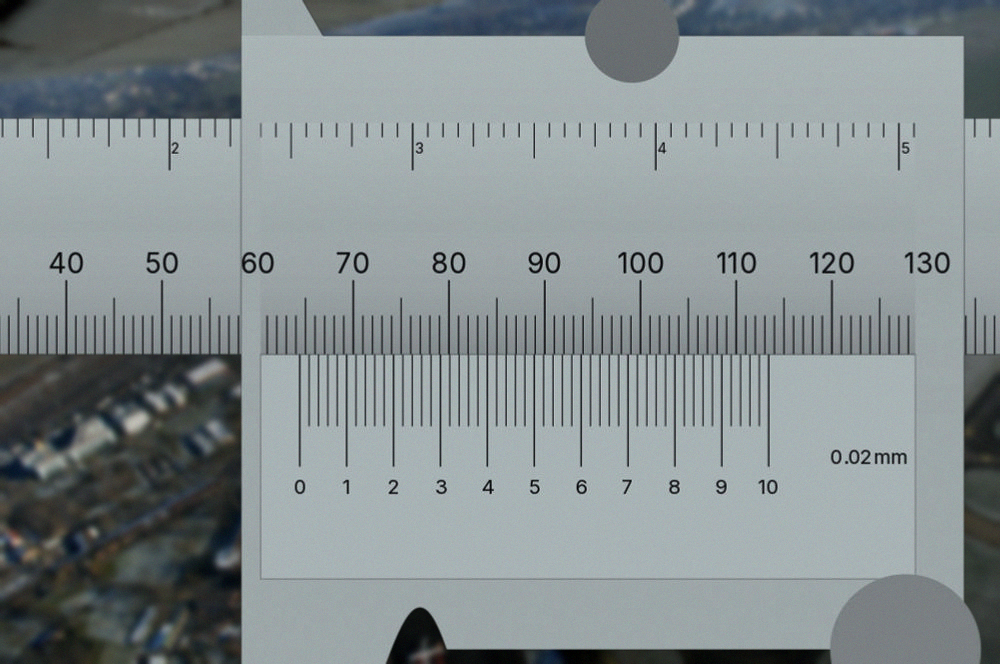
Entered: value=64.4 unit=mm
